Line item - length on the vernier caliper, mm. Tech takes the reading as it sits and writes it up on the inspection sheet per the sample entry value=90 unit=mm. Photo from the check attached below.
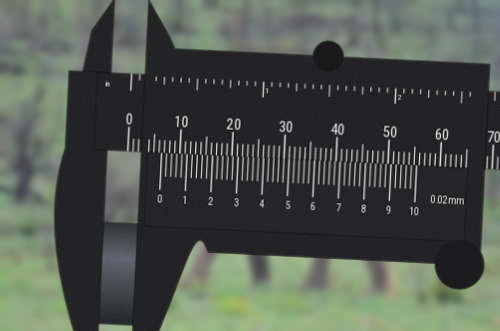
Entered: value=6.5 unit=mm
